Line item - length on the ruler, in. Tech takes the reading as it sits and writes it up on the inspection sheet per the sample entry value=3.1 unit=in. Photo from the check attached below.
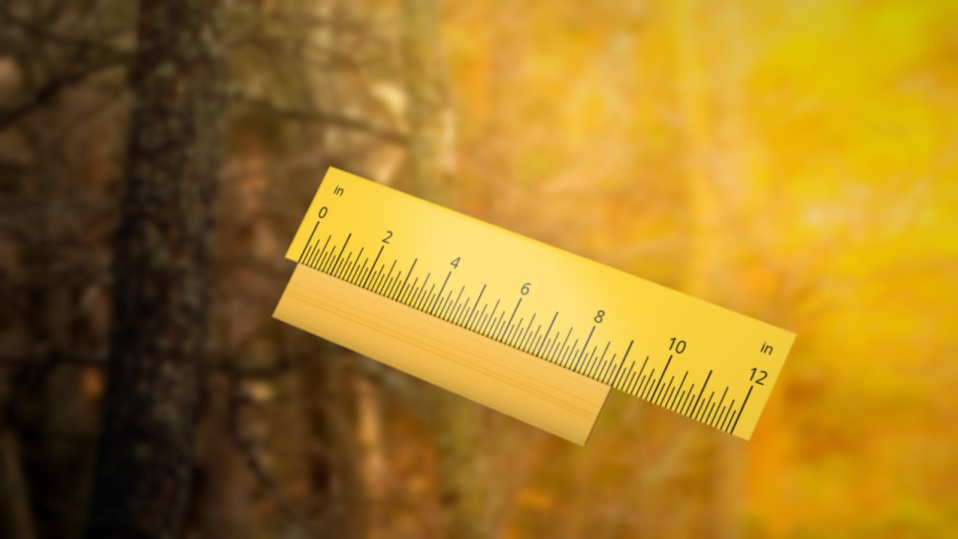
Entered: value=9 unit=in
